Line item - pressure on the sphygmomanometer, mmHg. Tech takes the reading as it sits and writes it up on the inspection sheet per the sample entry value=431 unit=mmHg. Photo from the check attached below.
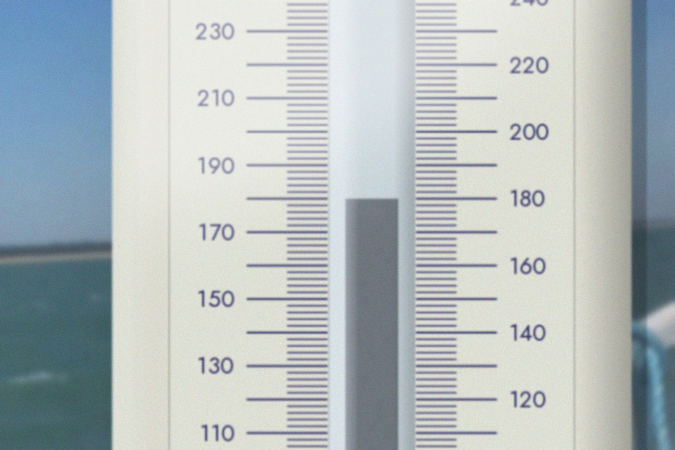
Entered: value=180 unit=mmHg
